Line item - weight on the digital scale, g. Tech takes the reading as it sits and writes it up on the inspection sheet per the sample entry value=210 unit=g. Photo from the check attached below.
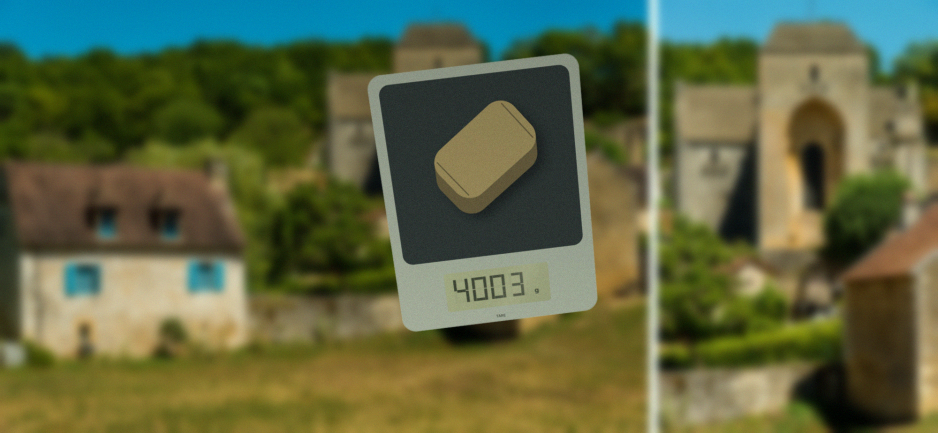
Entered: value=4003 unit=g
